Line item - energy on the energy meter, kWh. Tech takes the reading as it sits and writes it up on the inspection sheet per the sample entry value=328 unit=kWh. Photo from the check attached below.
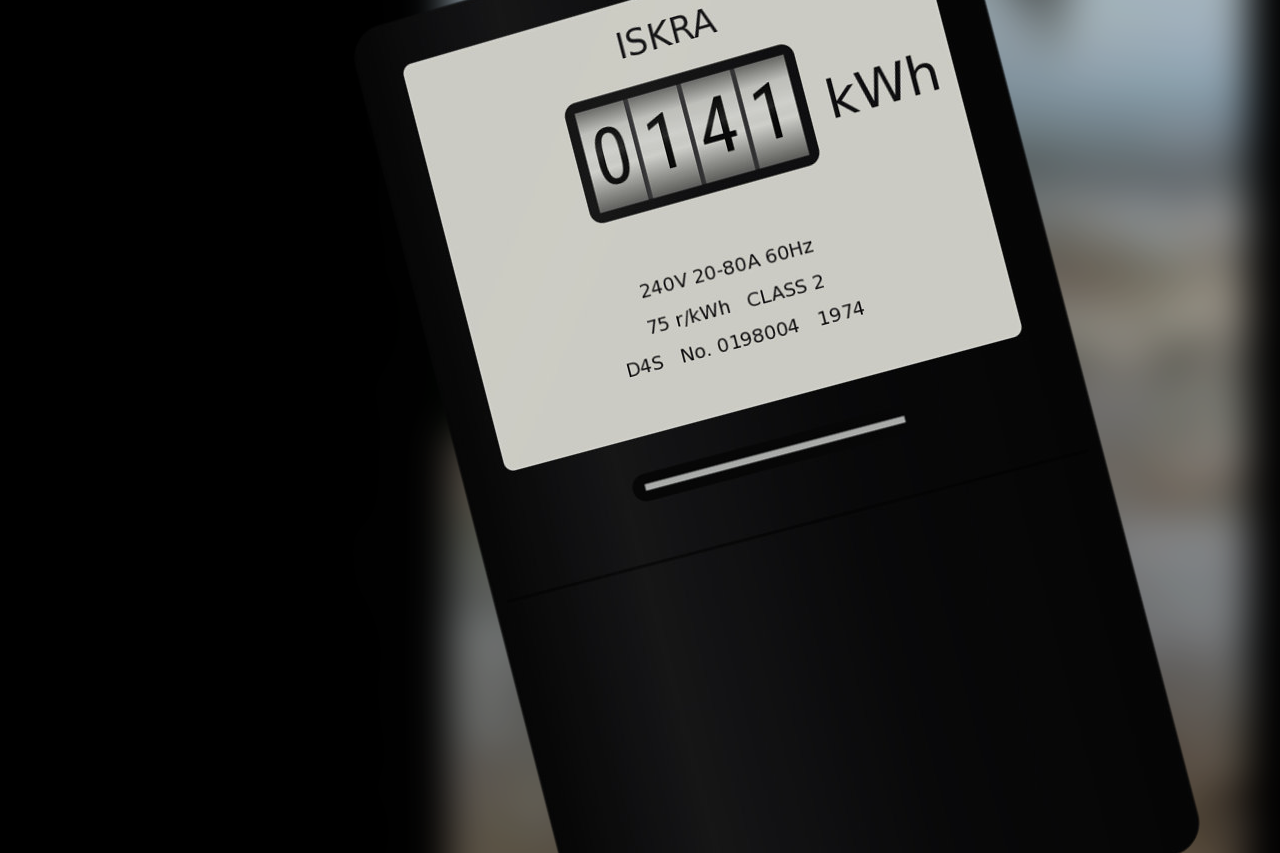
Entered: value=141 unit=kWh
